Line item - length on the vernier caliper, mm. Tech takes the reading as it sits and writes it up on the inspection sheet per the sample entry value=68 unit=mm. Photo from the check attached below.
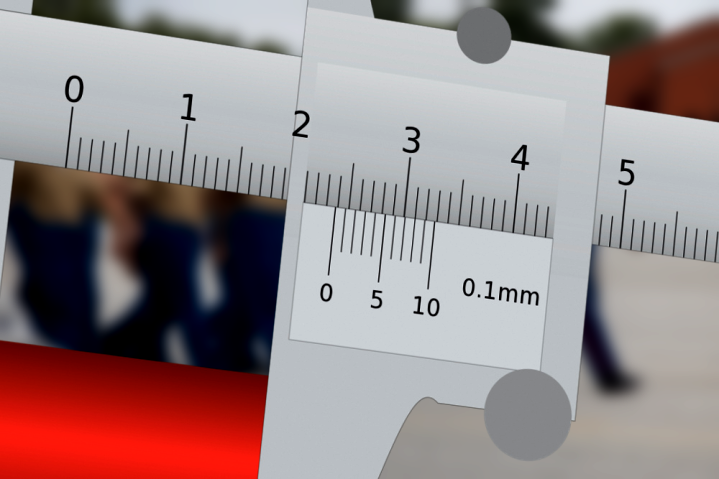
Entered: value=23.8 unit=mm
